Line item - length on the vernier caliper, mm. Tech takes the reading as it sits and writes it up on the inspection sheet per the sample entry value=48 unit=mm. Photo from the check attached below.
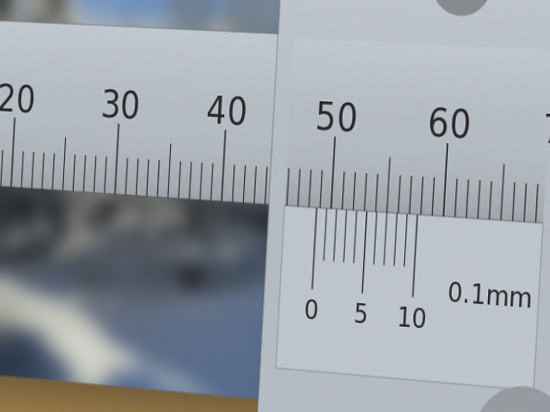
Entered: value=48.7 unit=mm
